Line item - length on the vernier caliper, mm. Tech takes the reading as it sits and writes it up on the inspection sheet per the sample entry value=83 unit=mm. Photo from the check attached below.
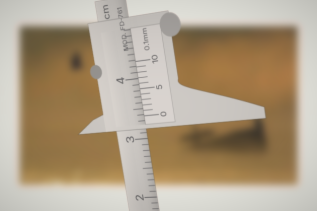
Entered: value=33.8 unit=mm
